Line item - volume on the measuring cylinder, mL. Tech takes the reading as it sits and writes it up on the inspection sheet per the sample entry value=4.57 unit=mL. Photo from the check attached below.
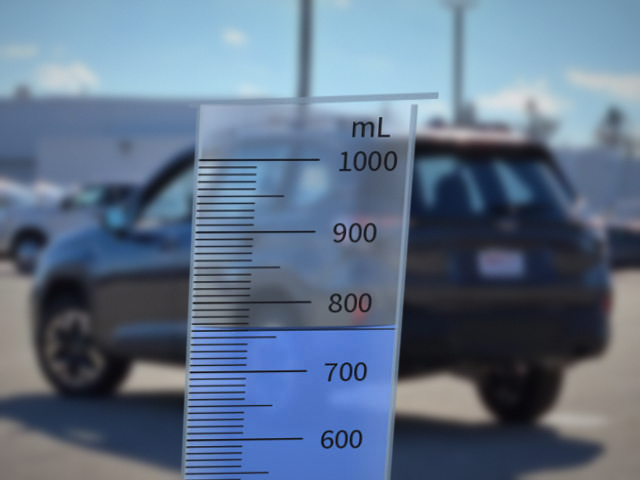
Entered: value=760 unit=mL
